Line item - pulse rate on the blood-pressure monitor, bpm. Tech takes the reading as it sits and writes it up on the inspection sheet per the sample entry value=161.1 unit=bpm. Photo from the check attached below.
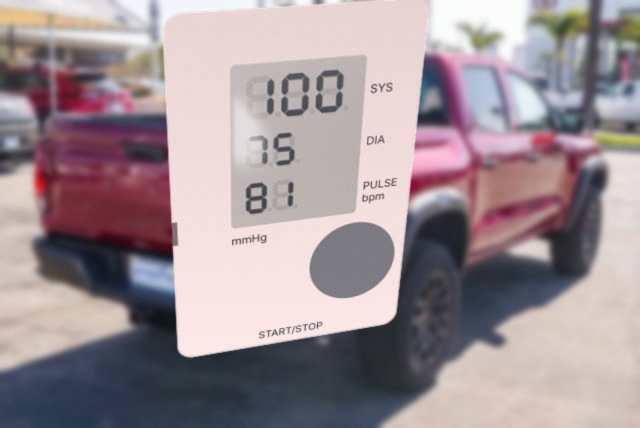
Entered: value=81 unit=bpm
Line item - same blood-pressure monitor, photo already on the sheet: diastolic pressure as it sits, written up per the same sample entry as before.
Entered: value=75 unit=mmHg
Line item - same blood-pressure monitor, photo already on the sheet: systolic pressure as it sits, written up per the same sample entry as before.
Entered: value=100 unit=mmHg
